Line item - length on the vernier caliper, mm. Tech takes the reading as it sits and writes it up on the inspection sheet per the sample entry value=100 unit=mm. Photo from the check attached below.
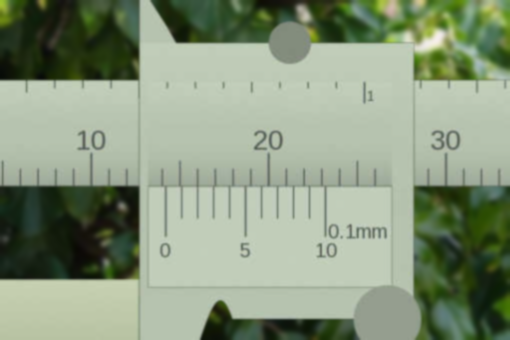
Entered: value=14.2 unit=mm
